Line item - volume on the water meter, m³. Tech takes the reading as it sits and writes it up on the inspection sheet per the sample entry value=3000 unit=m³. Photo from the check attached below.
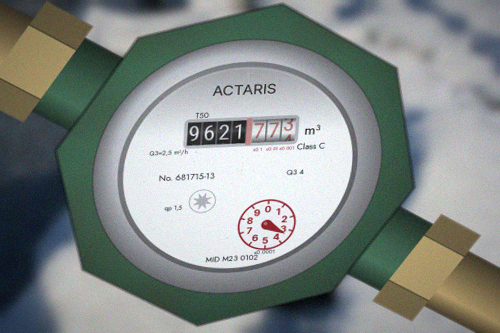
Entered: value=9621.7733 unit=m³
